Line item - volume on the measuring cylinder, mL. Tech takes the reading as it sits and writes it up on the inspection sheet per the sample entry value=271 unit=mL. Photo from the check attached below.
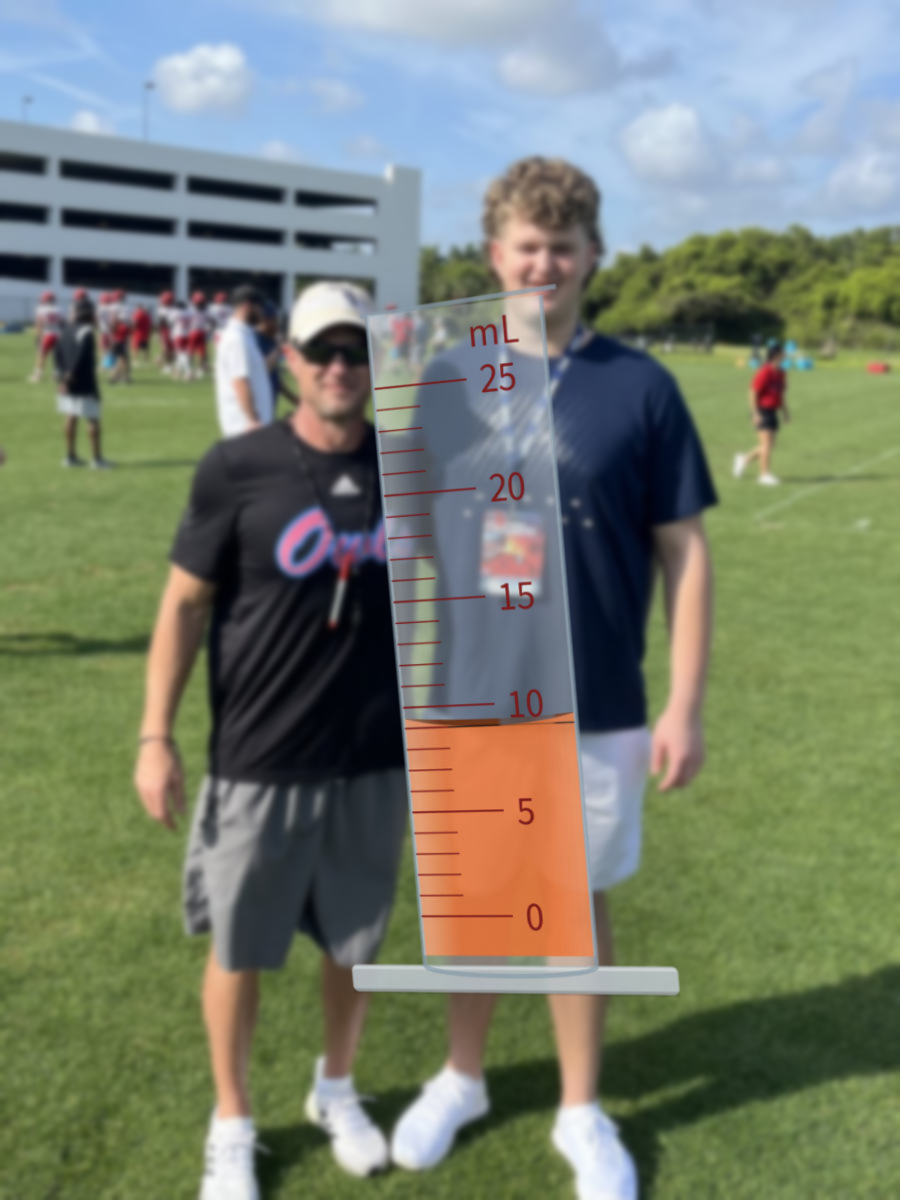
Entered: value=9 unit=mL
